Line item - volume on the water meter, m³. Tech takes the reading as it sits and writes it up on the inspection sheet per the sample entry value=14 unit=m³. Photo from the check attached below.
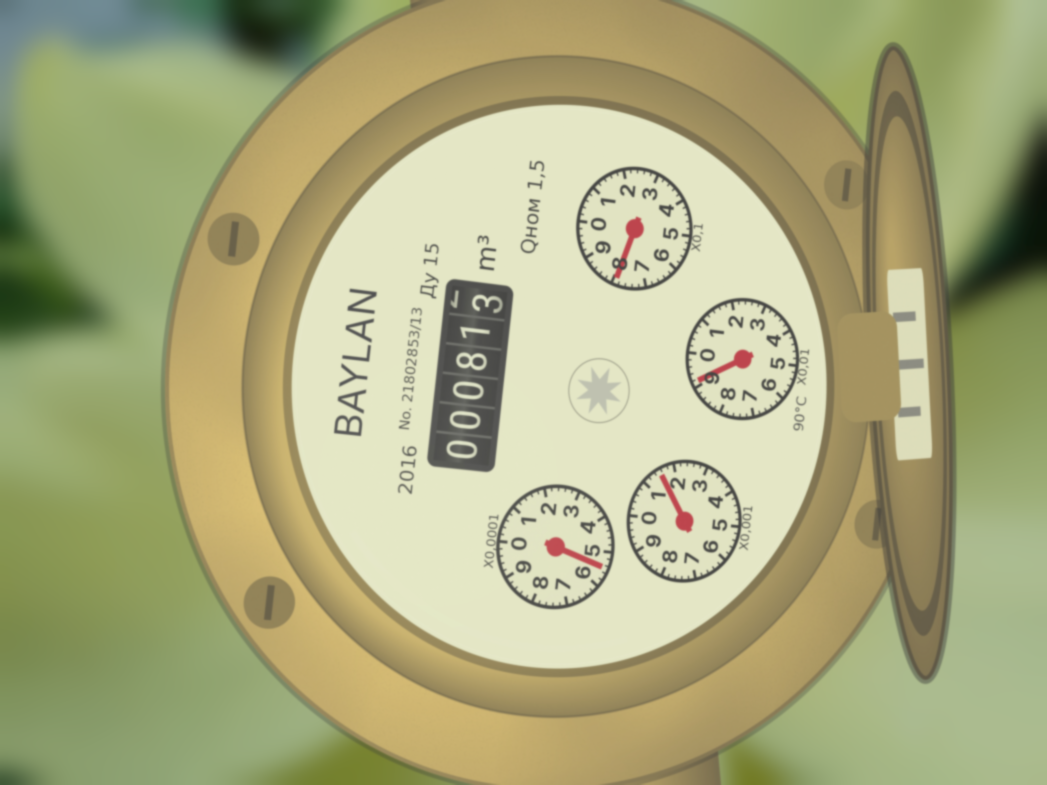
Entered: value=812.7915 unit=m³
